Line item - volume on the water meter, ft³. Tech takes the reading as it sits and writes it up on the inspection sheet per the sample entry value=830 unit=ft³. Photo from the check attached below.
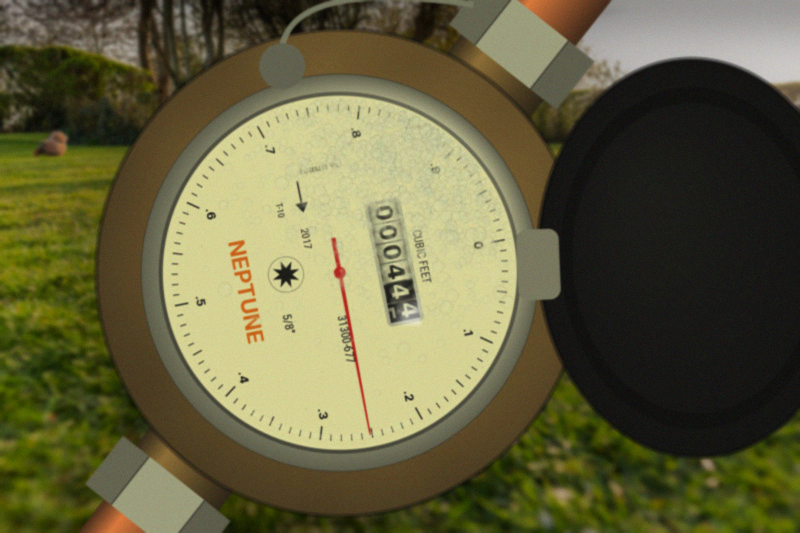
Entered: value=444.25 unit=ft³
